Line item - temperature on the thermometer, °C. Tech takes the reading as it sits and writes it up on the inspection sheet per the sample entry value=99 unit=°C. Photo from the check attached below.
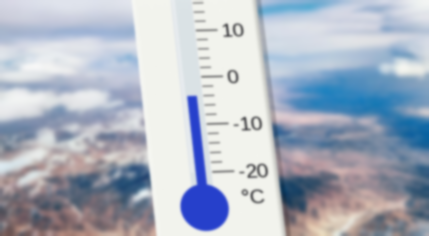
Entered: value=-4 unit=°C
